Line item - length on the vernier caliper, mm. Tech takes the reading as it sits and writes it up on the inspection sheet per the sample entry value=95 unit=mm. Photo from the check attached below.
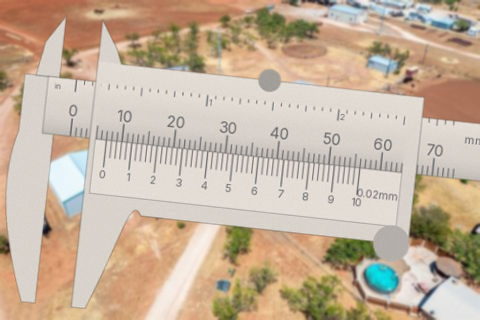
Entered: value=7.0 unit=mm
